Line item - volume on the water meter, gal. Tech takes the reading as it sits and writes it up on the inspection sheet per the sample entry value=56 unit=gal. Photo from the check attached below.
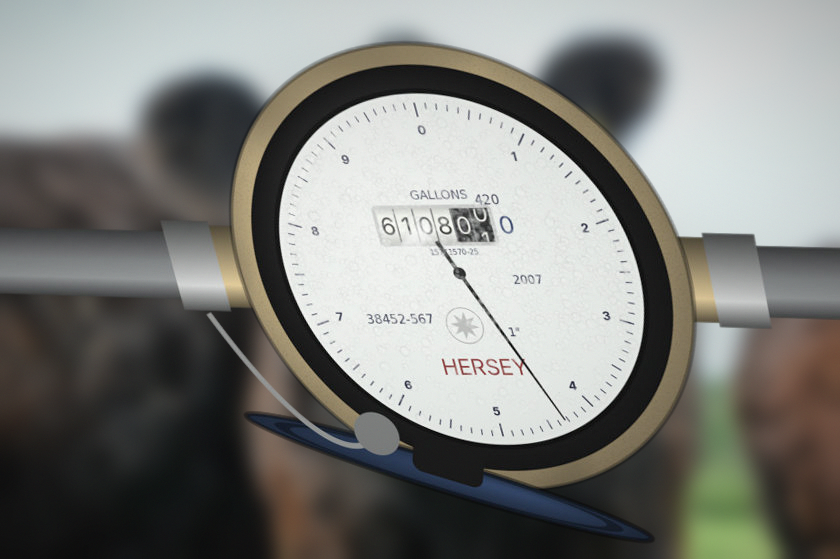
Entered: value=6108004.3 unit=gal
